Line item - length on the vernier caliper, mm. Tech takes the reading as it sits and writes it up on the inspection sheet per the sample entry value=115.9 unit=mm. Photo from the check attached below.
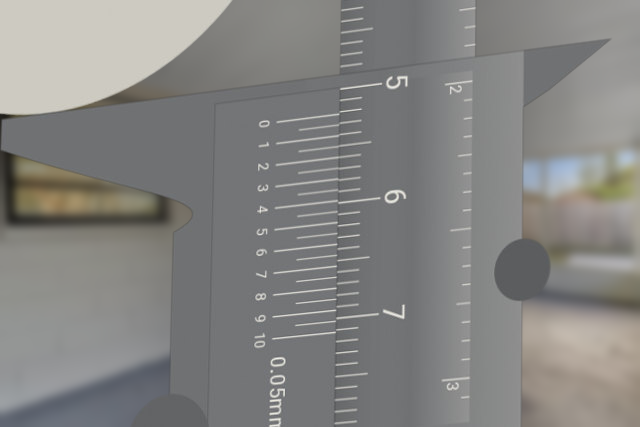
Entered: value=52.2 unit=mm
